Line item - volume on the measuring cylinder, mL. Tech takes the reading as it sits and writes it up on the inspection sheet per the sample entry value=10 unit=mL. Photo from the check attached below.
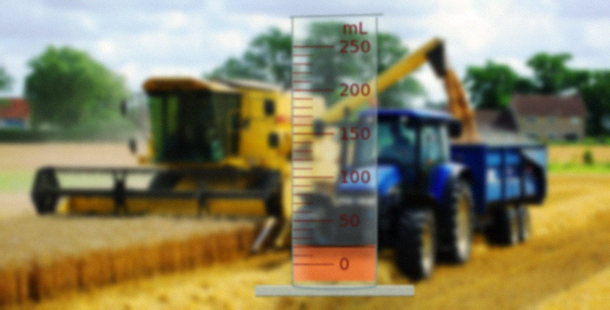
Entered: value=20 unit=mL
